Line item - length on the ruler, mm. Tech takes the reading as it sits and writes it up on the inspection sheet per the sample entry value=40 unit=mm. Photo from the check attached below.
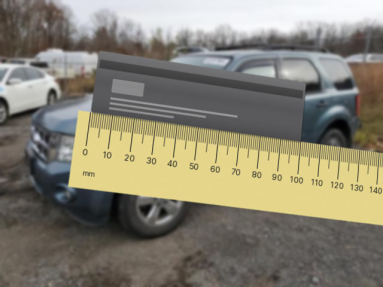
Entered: value=100 unit=mm
